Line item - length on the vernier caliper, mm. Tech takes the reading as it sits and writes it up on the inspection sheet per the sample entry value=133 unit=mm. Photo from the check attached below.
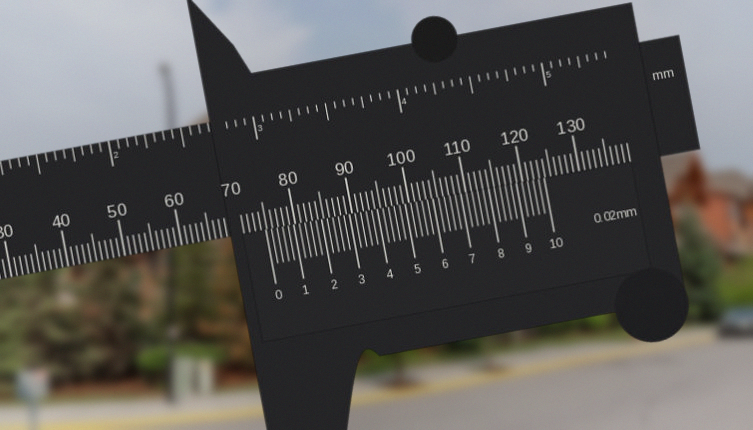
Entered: value=74.8 unit=mm
